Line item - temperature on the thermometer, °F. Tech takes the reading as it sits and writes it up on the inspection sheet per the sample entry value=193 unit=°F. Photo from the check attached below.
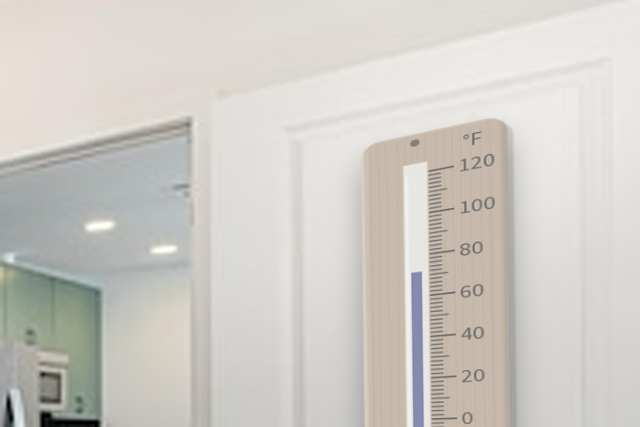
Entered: value=72 unit=°F
